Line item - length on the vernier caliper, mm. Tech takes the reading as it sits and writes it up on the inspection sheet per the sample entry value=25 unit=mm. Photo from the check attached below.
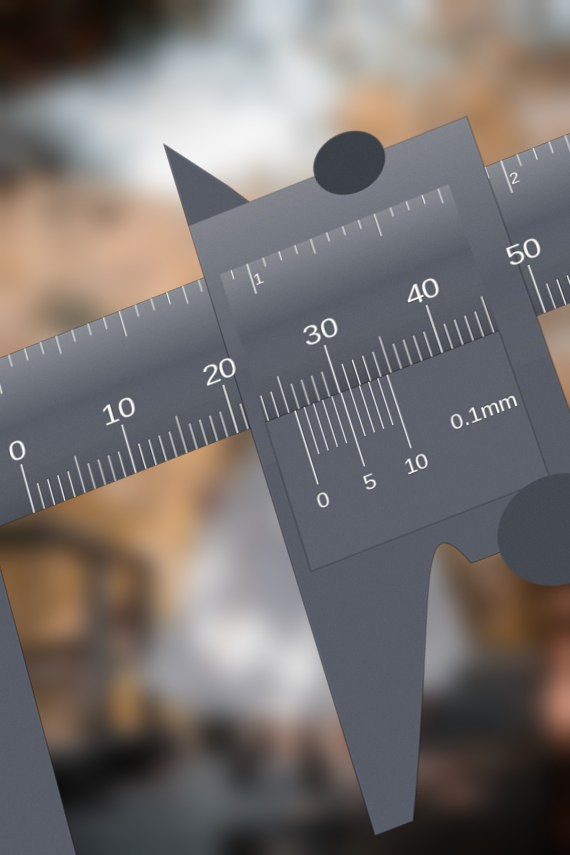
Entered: value=25.6 unit=mm
